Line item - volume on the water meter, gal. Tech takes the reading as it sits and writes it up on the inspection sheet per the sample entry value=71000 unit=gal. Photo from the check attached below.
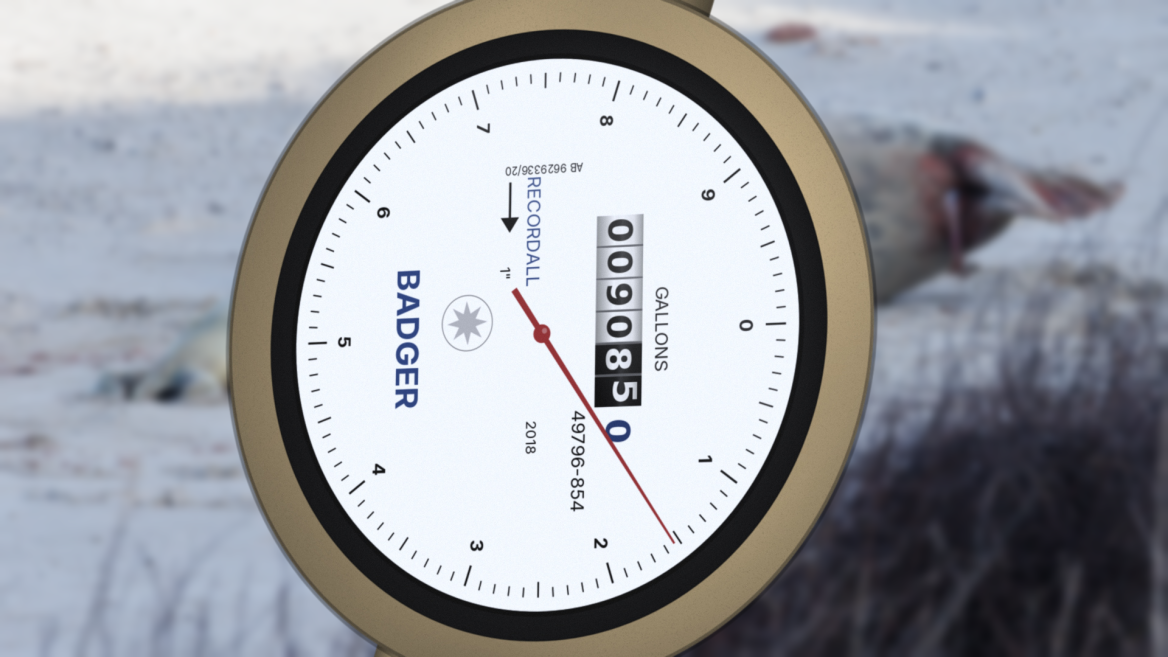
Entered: value=90851.5 unit=gal
